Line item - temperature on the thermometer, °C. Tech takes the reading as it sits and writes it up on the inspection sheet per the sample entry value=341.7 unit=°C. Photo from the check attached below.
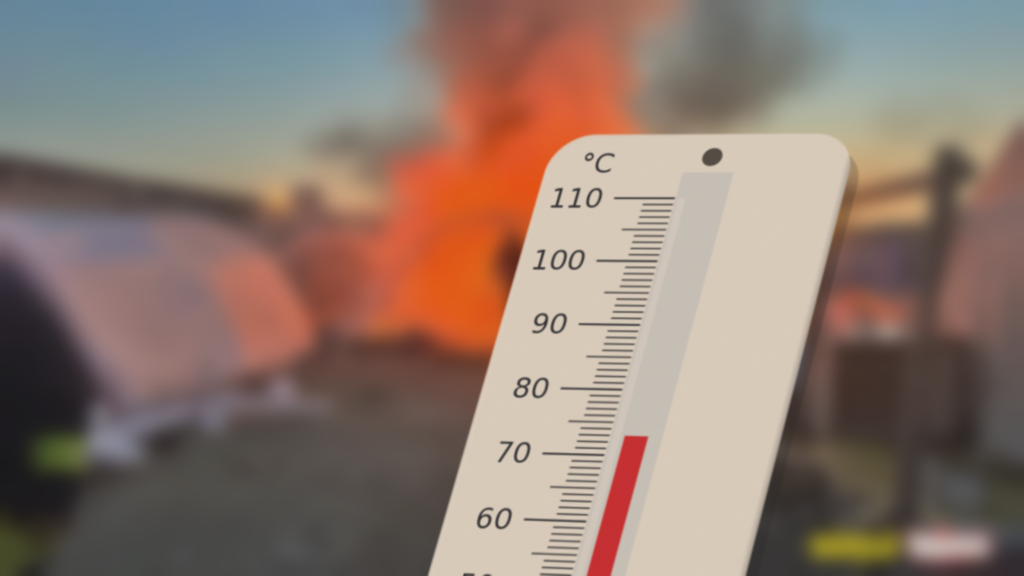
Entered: value=73 unit=°C
